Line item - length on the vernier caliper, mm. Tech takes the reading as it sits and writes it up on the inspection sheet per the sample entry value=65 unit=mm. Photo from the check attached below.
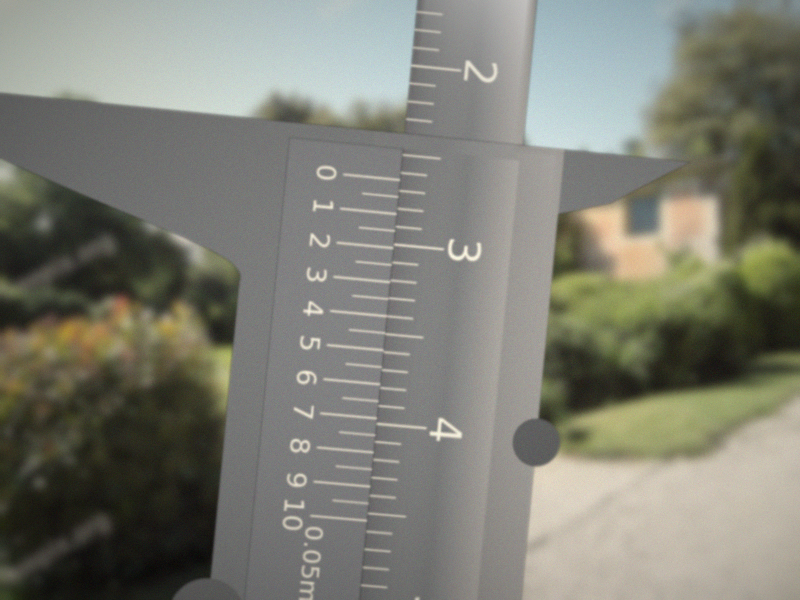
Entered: value=26.4 unit=mm
